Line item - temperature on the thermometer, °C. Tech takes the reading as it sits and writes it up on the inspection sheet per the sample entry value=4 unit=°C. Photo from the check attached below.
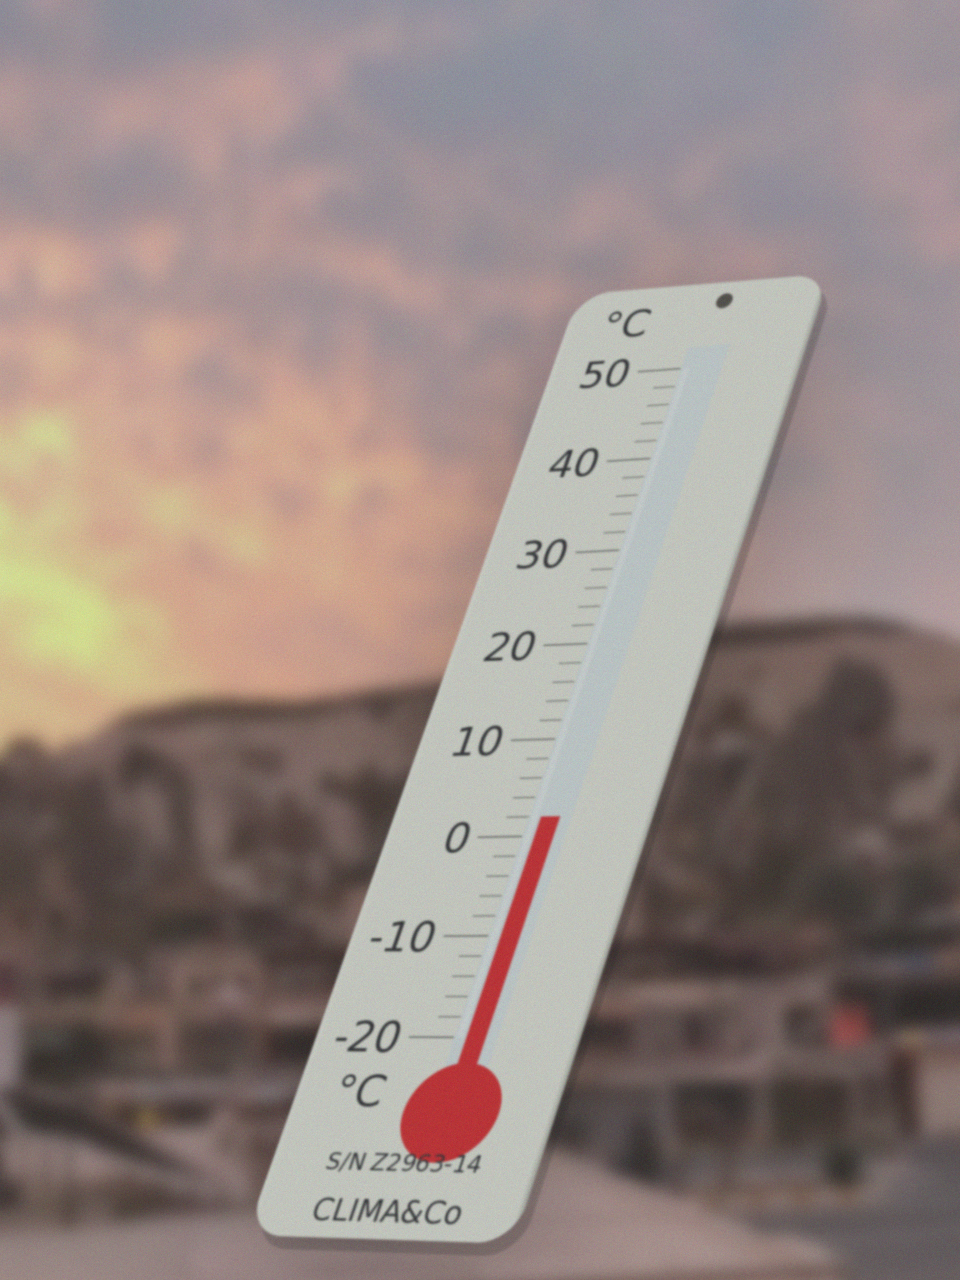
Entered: value=2 unit=°C
